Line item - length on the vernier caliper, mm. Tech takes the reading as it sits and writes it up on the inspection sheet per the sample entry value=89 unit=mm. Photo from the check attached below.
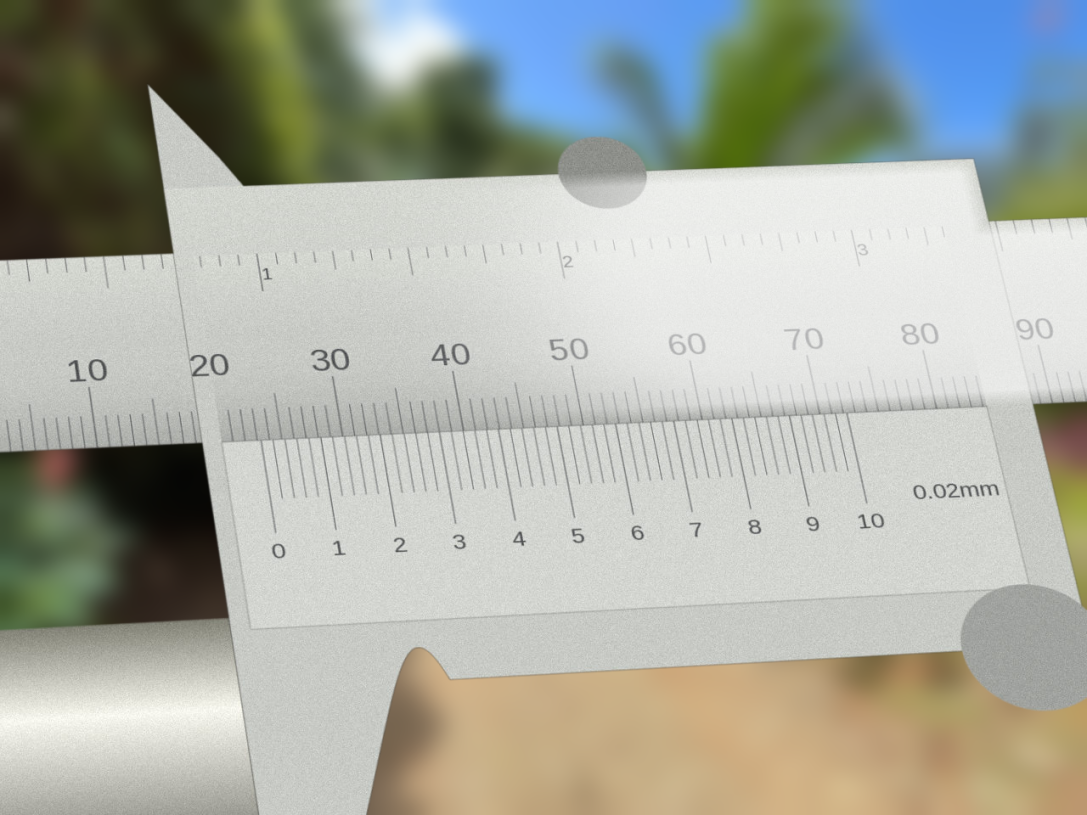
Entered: value=23.3 unit=mm
